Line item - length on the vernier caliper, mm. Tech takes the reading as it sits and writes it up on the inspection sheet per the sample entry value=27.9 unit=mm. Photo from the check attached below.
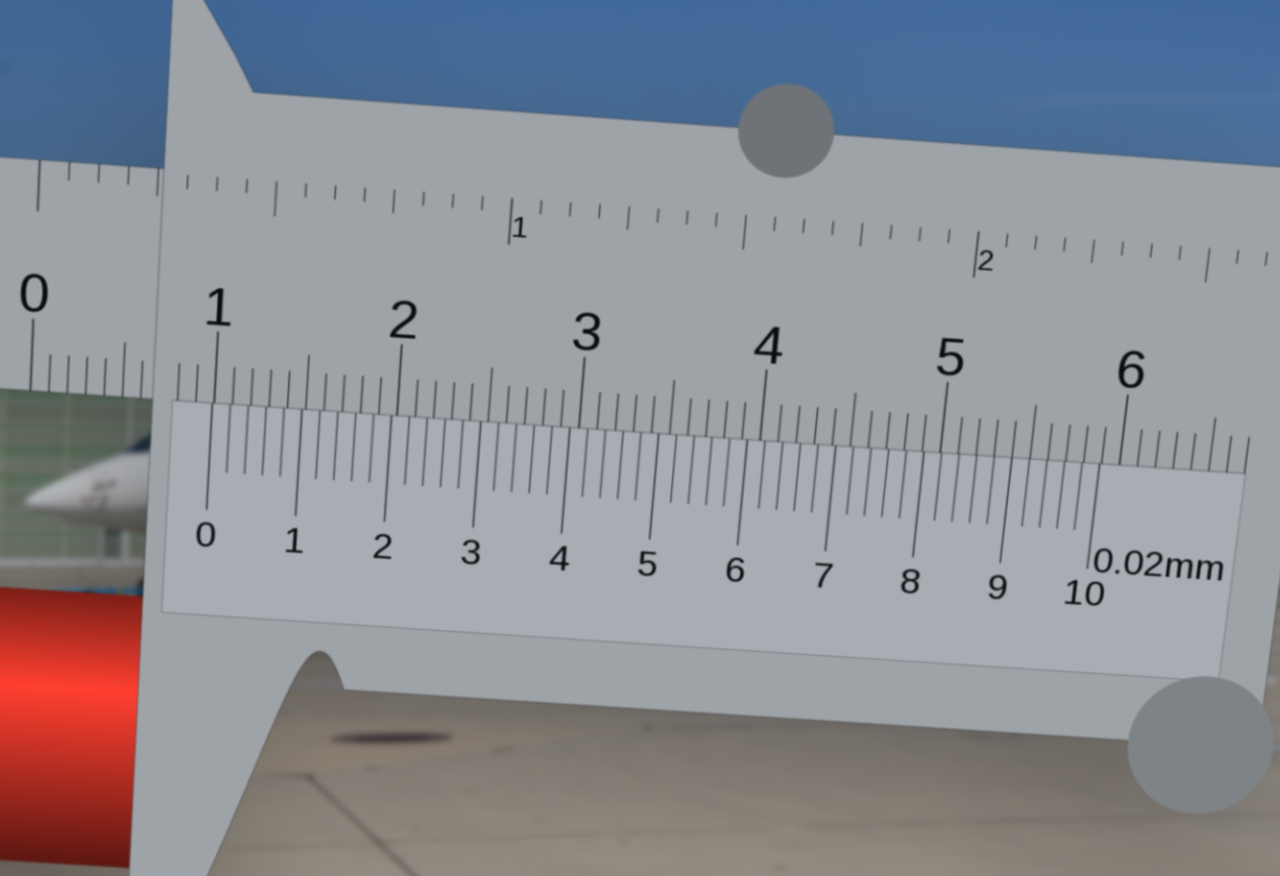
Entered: value=9.9 unit=mm
